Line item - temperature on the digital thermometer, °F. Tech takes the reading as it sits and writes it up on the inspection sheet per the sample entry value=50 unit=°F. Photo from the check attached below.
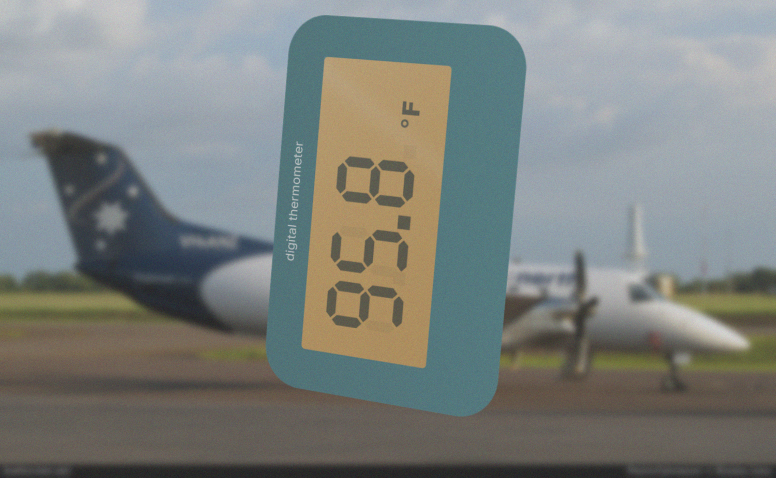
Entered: value=95.8 unit=°F
